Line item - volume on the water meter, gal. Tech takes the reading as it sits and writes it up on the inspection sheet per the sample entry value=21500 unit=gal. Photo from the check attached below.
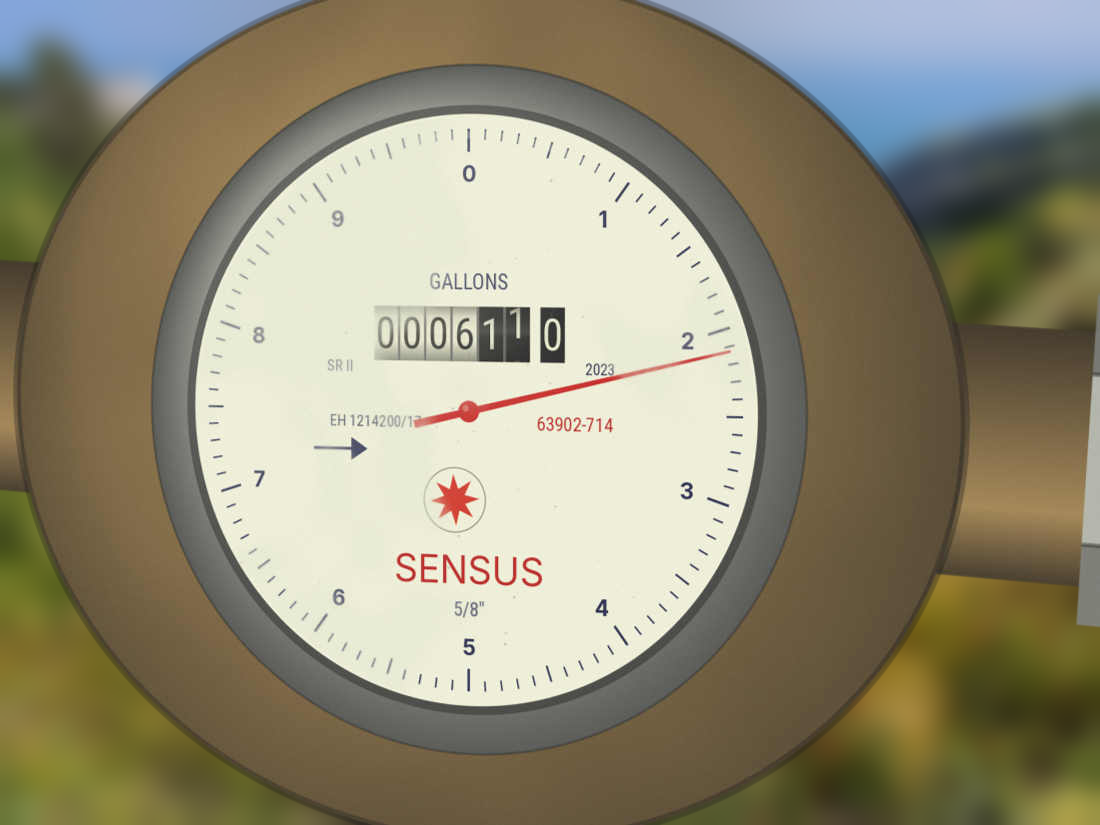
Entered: value=6112.1 unit=gal
